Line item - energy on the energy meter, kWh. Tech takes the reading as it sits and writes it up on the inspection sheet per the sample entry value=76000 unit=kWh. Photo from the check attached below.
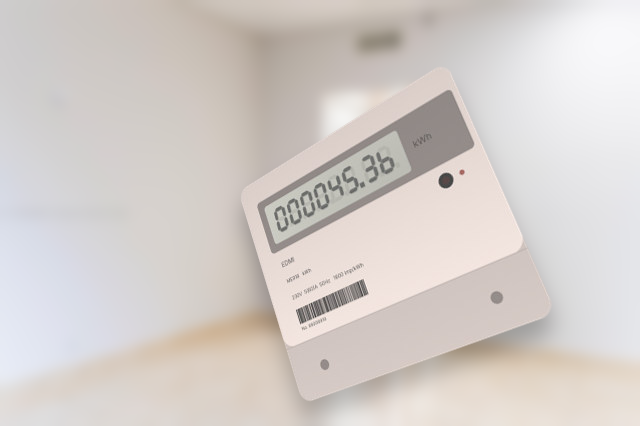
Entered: value=45.36 unit=kWh
